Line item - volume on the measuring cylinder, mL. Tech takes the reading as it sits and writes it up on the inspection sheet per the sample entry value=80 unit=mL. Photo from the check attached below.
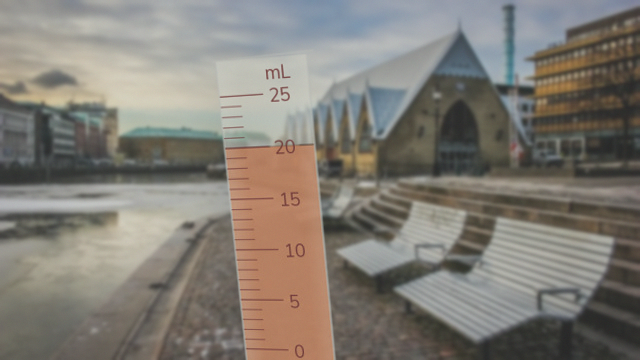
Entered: value=20 unit=mL
